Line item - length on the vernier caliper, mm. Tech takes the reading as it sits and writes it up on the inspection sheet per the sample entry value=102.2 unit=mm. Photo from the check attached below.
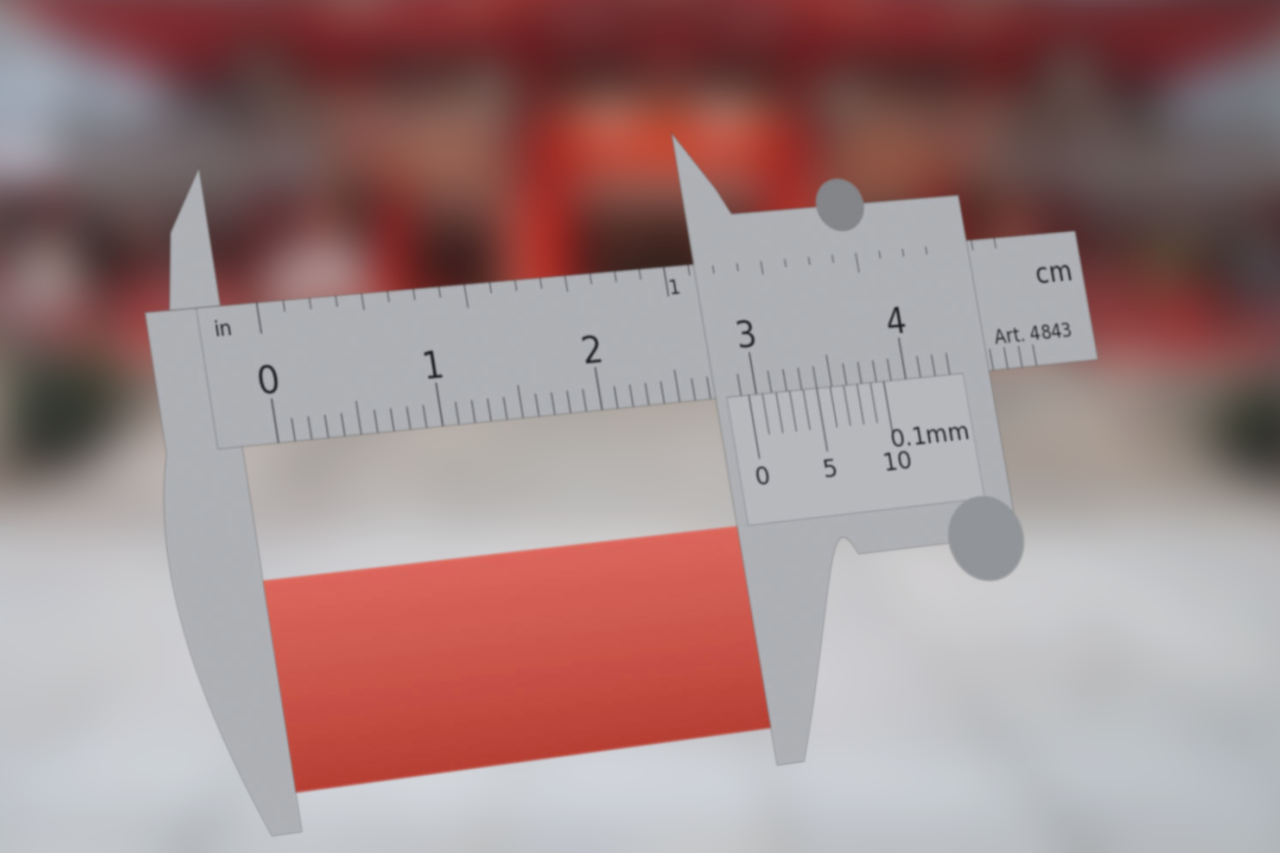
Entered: value=29.5 unit=mm
